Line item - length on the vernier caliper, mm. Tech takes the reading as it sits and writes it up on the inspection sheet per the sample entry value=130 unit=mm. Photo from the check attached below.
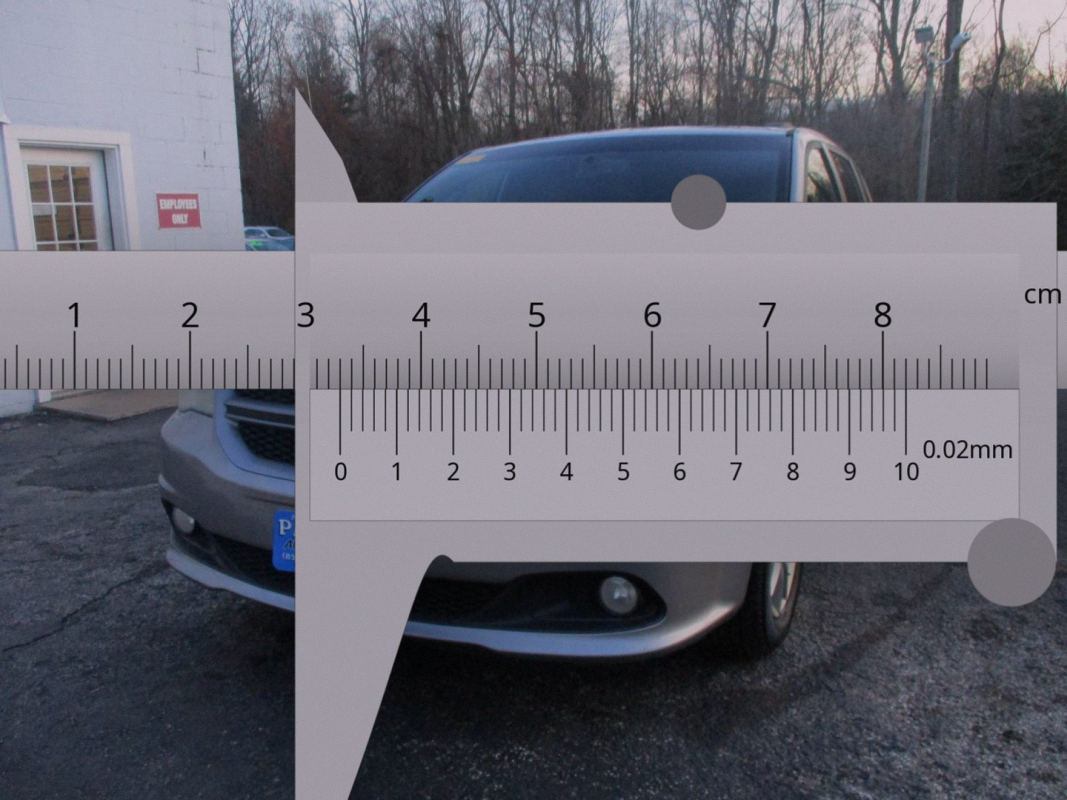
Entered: value=33.0 unit=mm
